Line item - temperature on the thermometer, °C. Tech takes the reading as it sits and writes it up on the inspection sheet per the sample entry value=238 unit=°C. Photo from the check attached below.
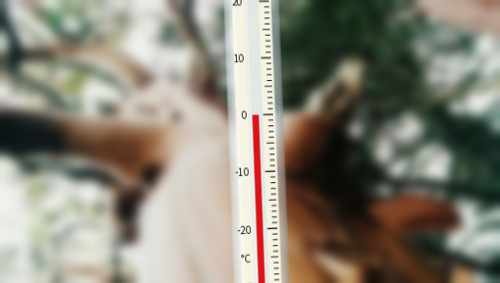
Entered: value=0 unit=°C
